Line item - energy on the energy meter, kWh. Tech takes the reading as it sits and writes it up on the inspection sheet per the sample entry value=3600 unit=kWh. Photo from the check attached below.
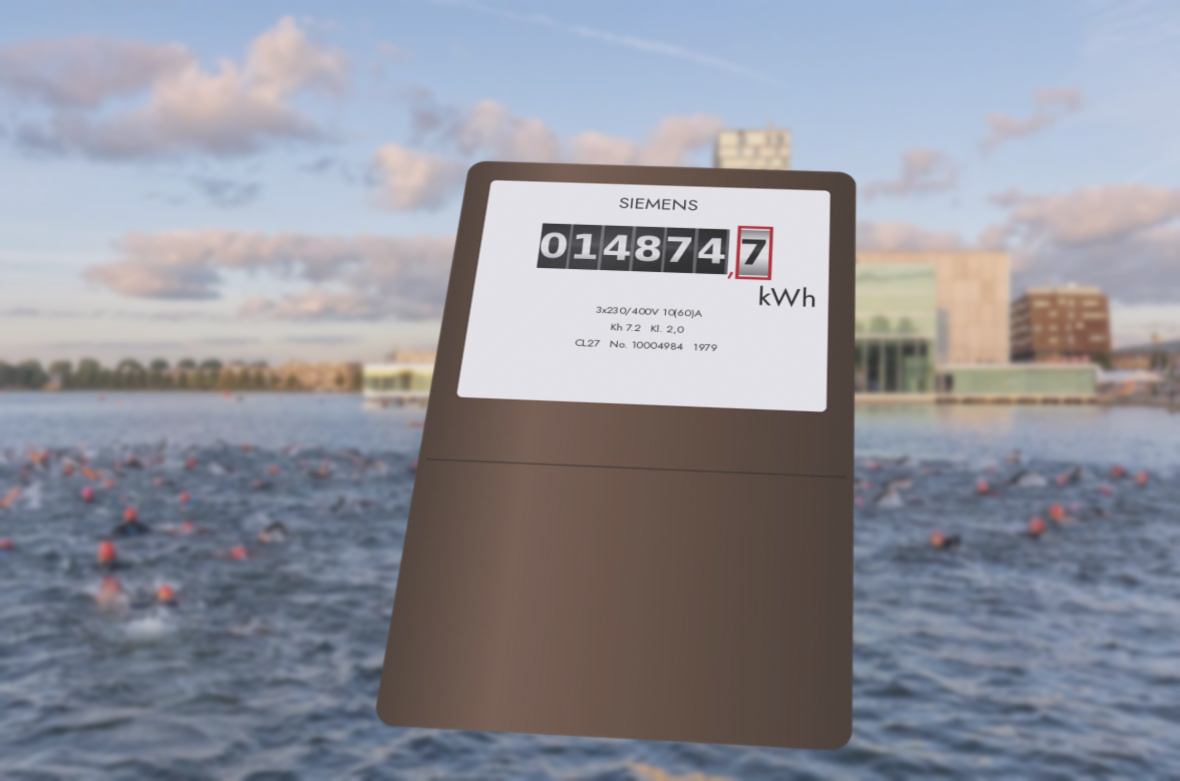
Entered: value=14874.7 unit=kWh
